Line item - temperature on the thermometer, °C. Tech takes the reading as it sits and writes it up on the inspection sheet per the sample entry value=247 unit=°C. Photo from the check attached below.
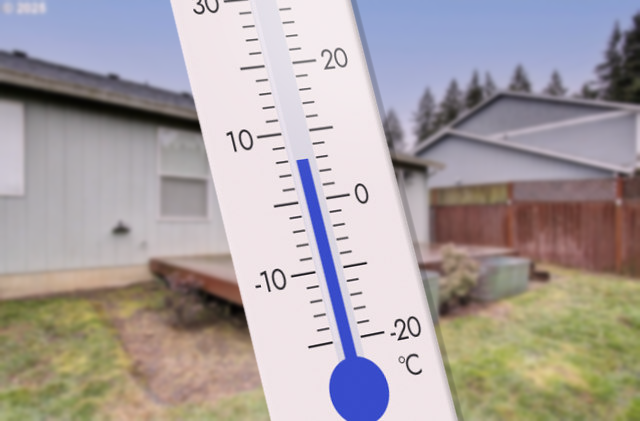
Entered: value=6 unit=°C
